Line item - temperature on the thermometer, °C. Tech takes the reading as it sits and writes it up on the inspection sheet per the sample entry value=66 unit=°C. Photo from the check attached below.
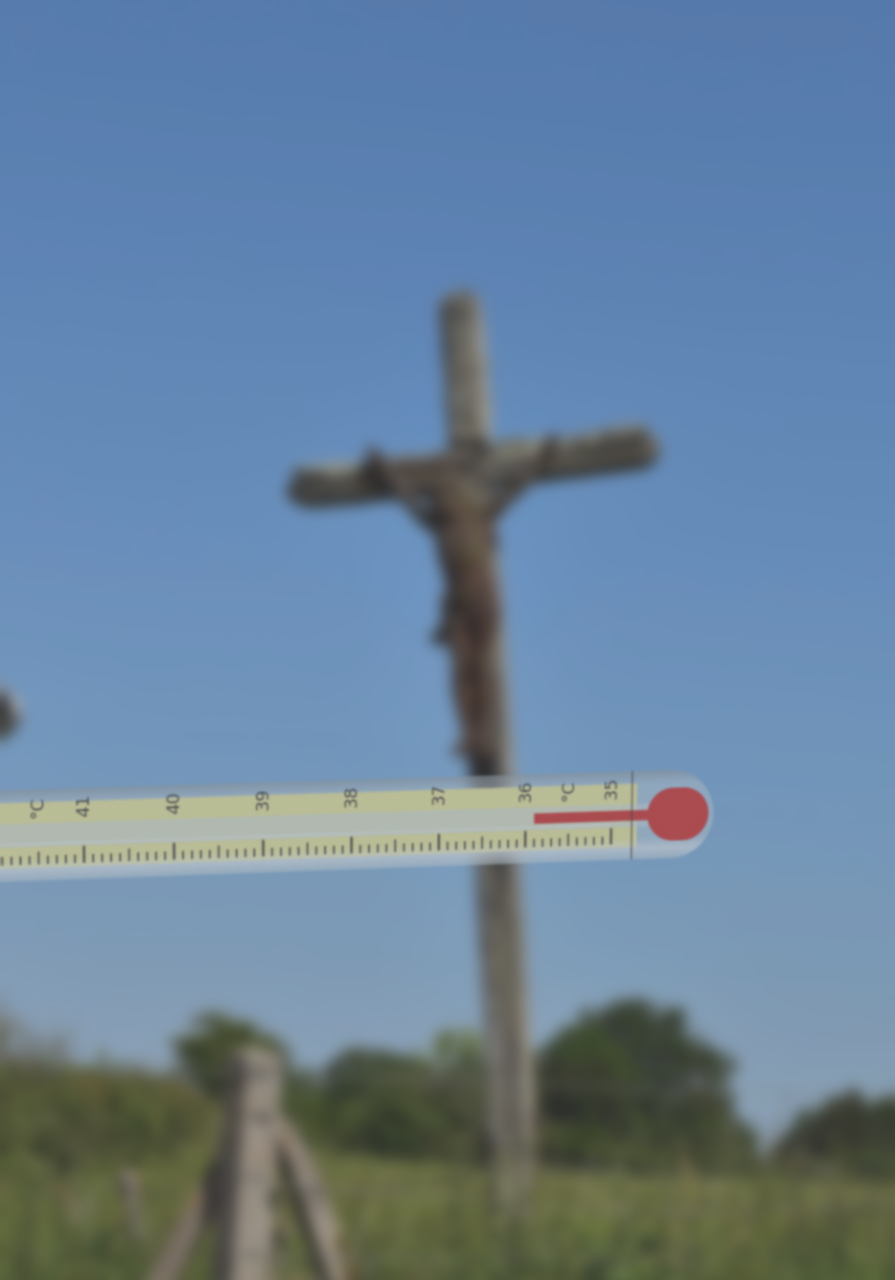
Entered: value=35.9 unit=°C
